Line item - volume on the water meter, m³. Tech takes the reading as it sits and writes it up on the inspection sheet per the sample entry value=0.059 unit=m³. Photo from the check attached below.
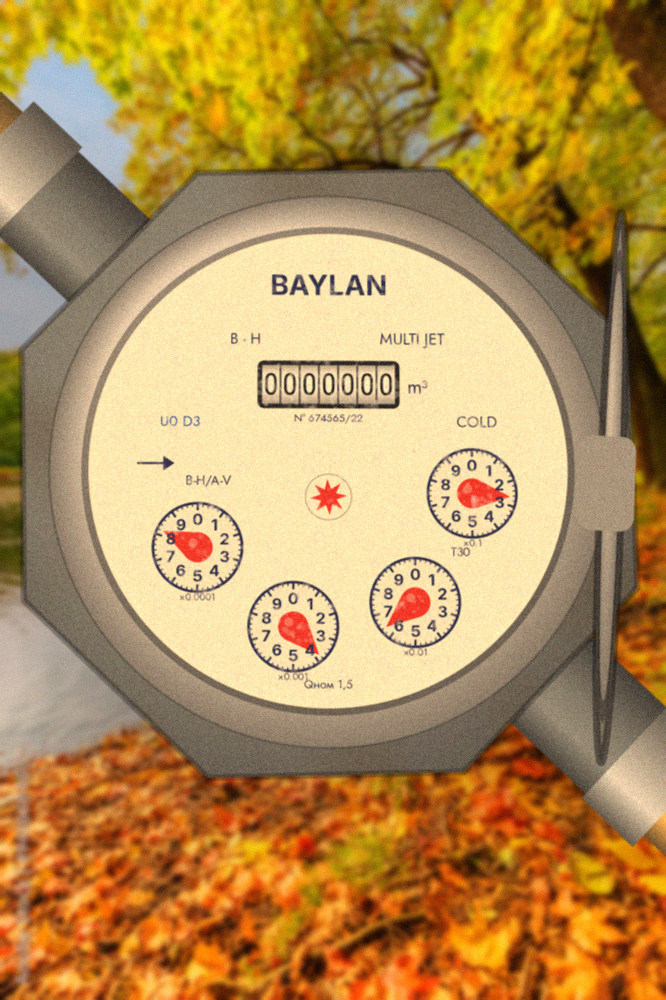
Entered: value=0.2638 unit=m³
